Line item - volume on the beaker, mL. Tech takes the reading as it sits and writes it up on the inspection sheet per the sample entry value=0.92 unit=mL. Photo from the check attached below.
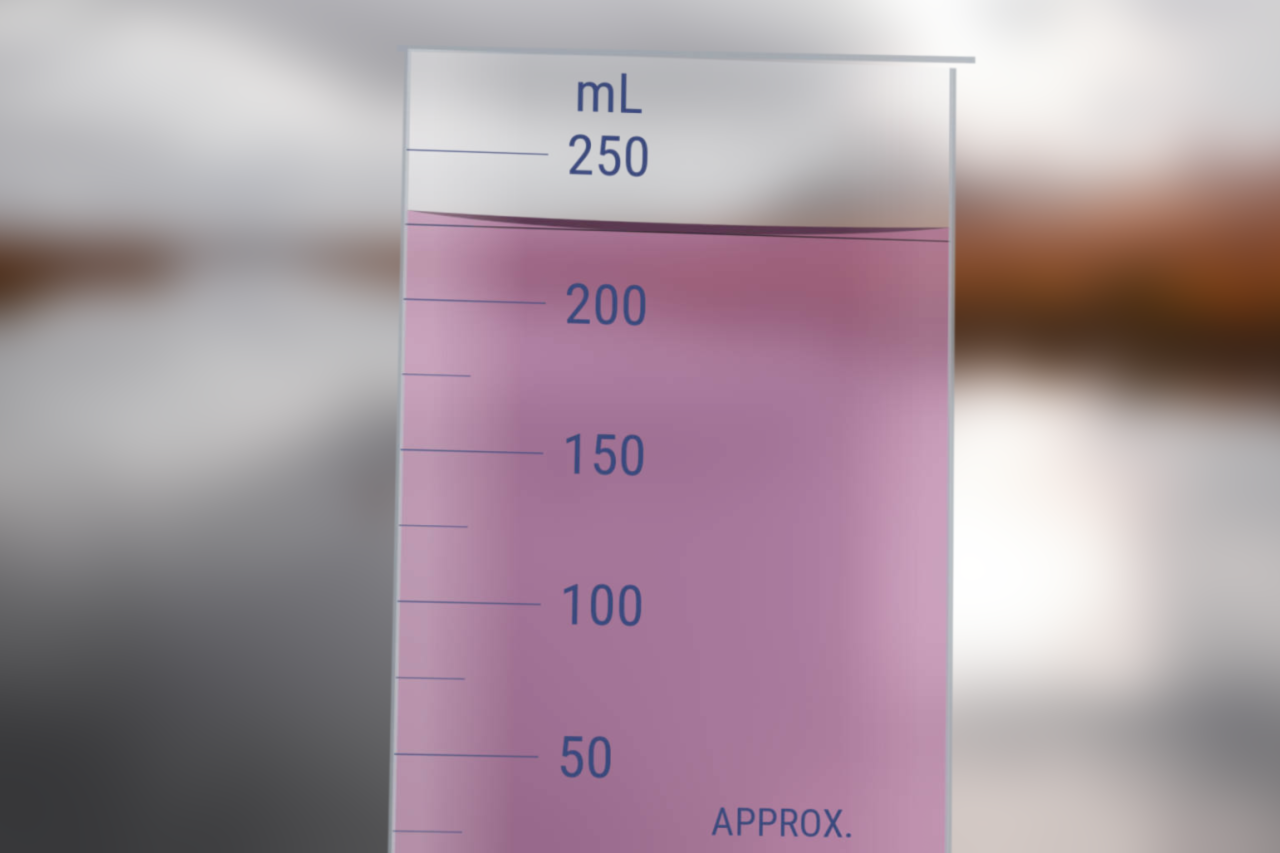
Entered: value=225 unit=mL
